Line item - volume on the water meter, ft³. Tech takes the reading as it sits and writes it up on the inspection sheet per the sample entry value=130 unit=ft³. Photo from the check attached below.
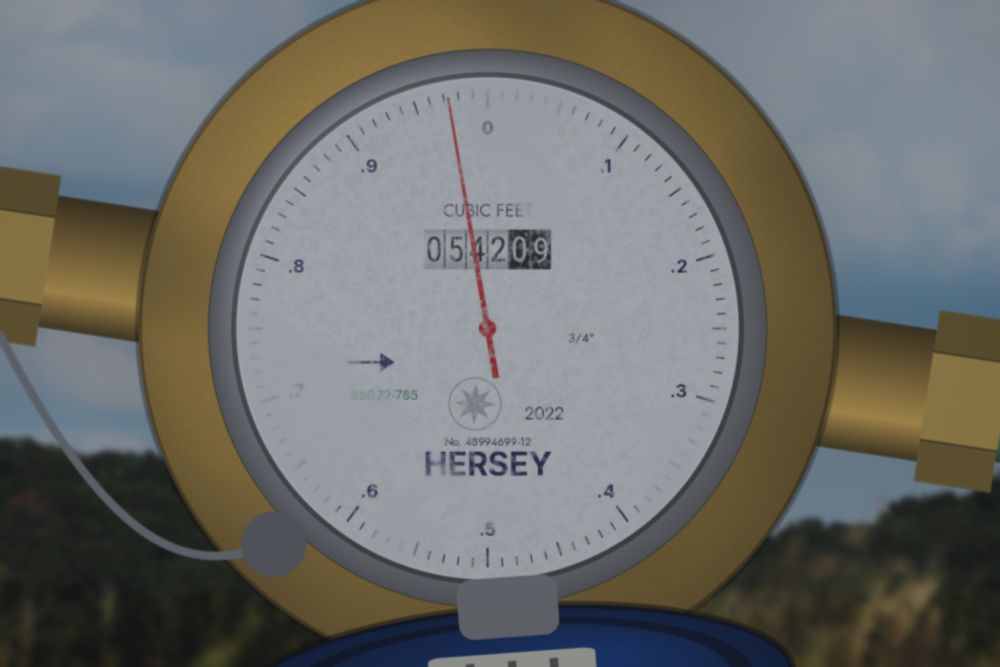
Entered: value=54208.97 unit=ft³
